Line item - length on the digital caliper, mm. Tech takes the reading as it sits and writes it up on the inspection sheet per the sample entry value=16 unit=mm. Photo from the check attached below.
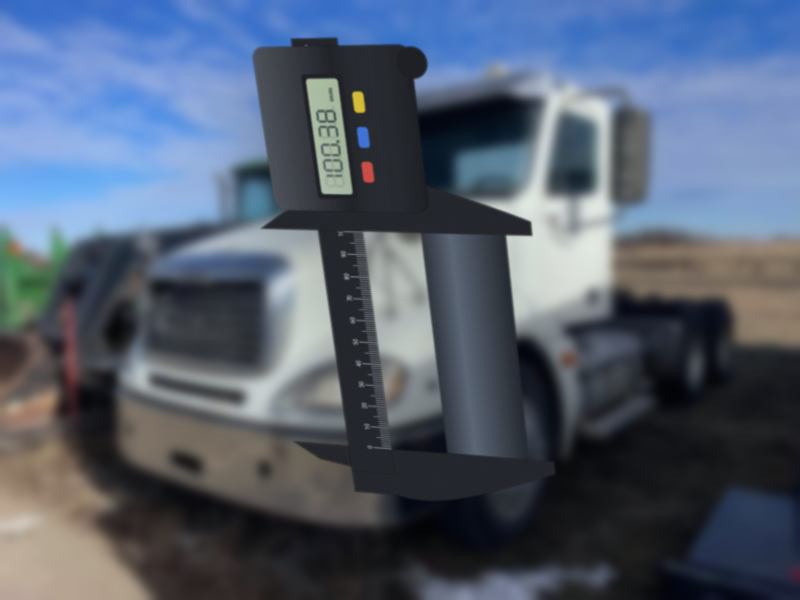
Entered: value=100.38 unit=mm
